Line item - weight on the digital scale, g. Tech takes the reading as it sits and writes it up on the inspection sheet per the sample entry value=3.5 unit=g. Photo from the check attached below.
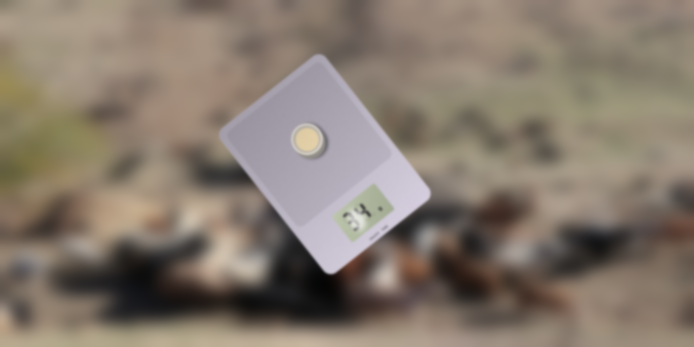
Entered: value=34 unit=g
